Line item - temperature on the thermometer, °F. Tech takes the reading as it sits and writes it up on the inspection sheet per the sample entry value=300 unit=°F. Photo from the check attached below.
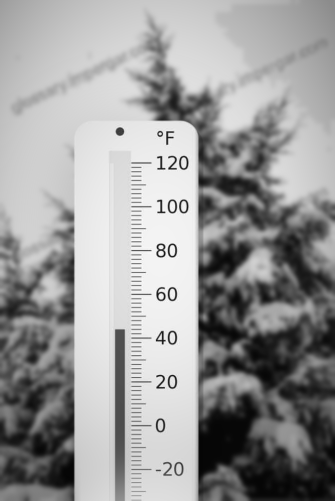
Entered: value=44 unit=°F
